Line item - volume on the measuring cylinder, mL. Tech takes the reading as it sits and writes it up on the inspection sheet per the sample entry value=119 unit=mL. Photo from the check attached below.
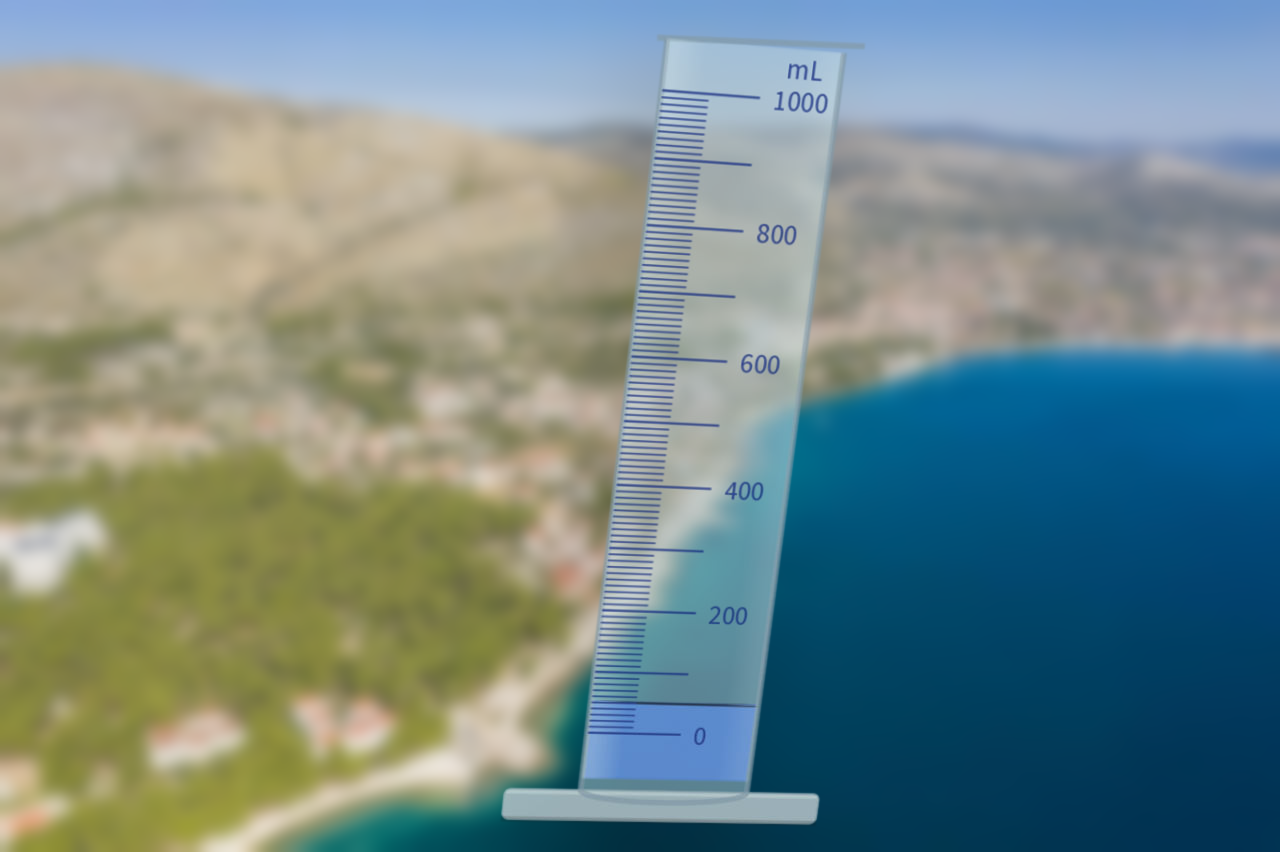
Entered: value=50 unit=mL
